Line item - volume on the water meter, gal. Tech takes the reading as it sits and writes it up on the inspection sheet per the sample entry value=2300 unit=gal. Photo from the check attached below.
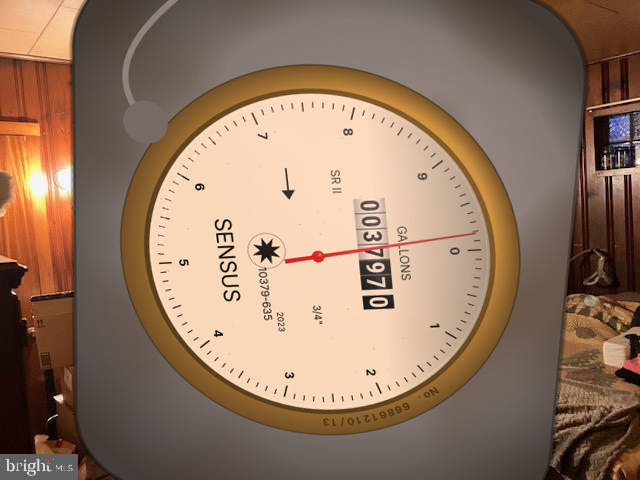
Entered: value=37969.8 unit=gal
